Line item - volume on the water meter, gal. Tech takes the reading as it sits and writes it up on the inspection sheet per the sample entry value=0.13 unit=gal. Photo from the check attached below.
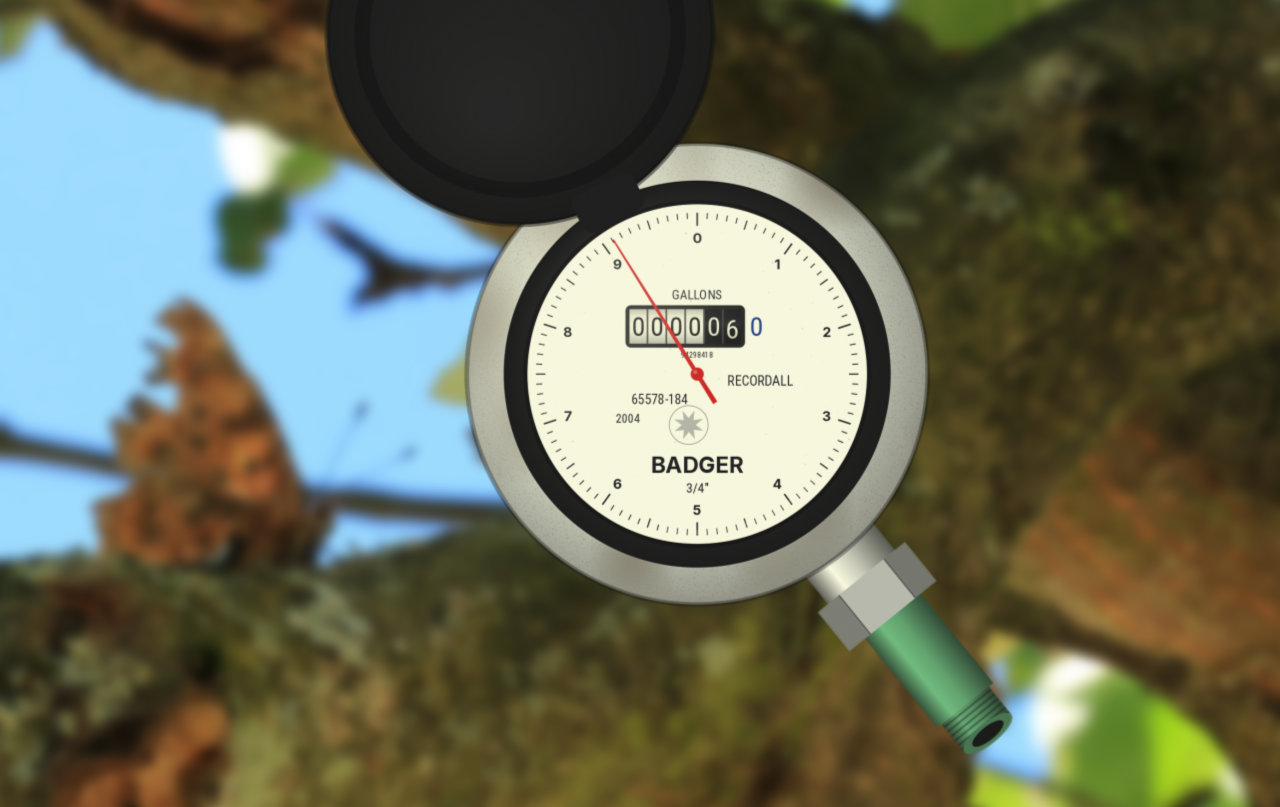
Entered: value=59.1 unit=gal
